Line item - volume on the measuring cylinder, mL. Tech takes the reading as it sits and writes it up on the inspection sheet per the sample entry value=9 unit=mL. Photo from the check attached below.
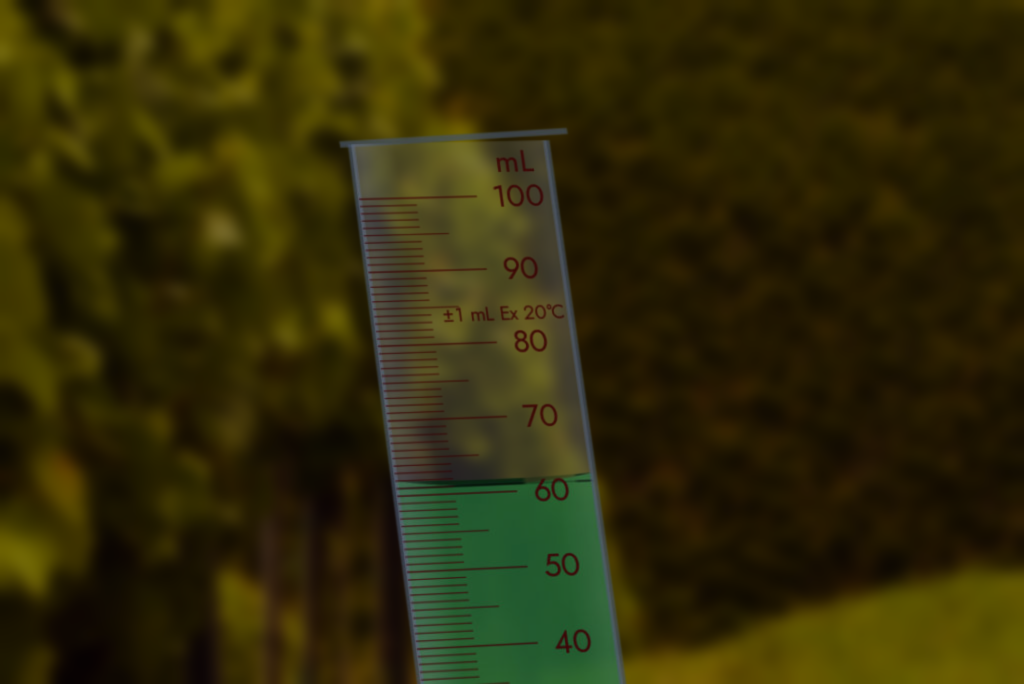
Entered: value=61 unit=mL
